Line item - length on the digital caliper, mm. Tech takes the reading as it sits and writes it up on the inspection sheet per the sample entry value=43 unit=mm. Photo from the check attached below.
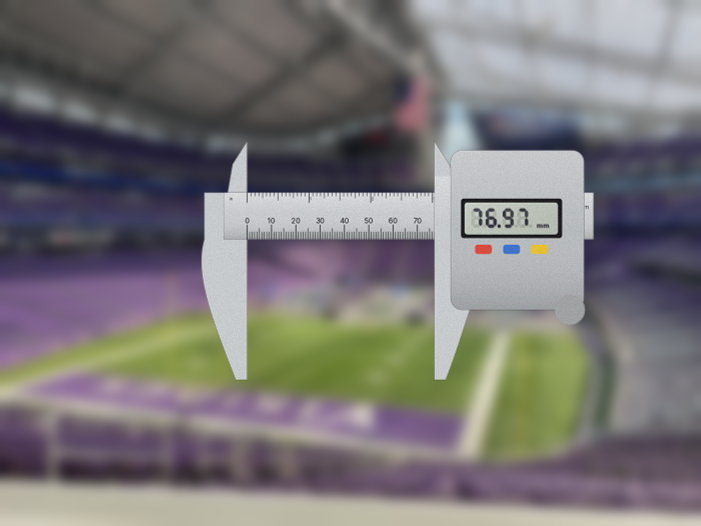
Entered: value=76.97 unit=mm
